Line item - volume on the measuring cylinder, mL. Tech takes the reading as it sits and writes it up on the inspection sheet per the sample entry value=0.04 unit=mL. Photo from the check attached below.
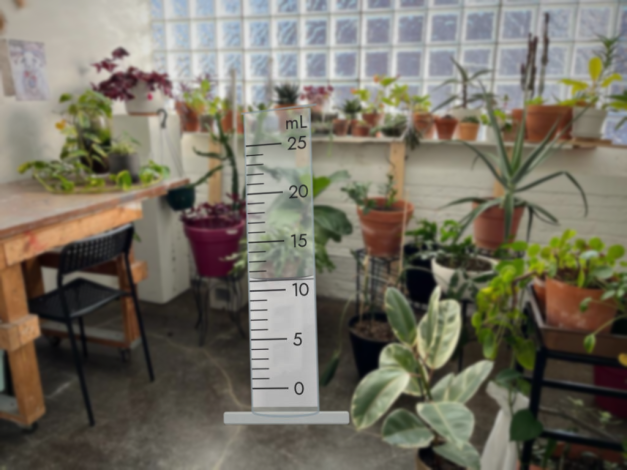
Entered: value=11 unit=mL
